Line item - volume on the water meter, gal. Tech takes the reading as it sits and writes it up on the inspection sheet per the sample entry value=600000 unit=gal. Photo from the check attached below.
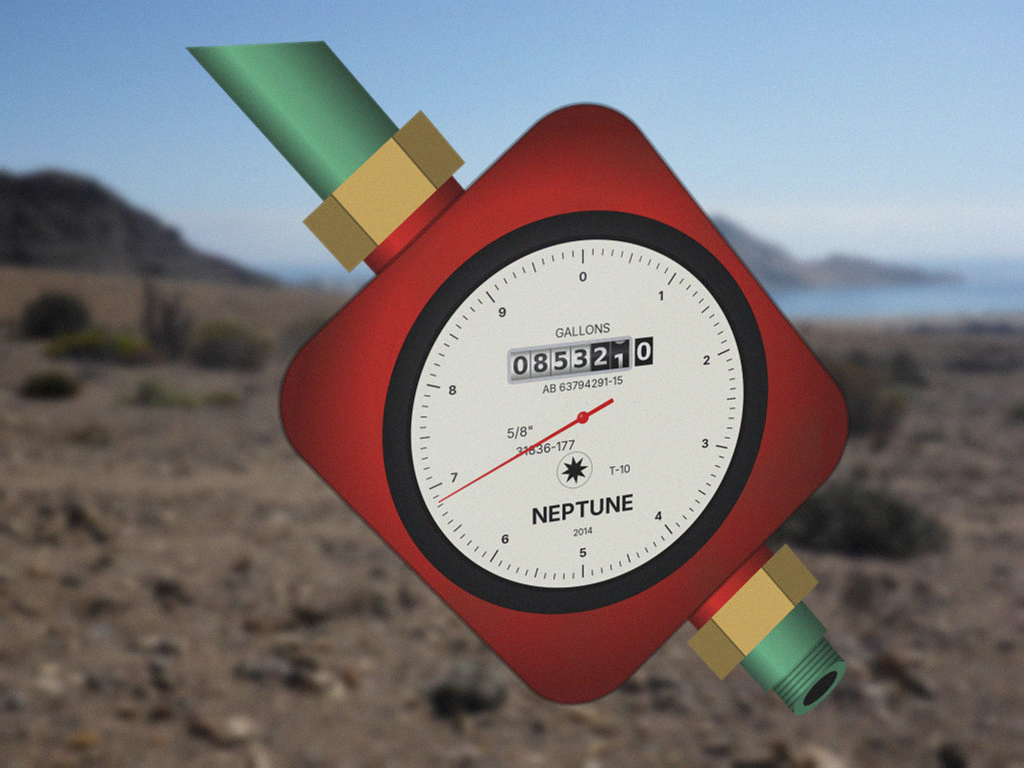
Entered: value=853206.8 unit=gal
